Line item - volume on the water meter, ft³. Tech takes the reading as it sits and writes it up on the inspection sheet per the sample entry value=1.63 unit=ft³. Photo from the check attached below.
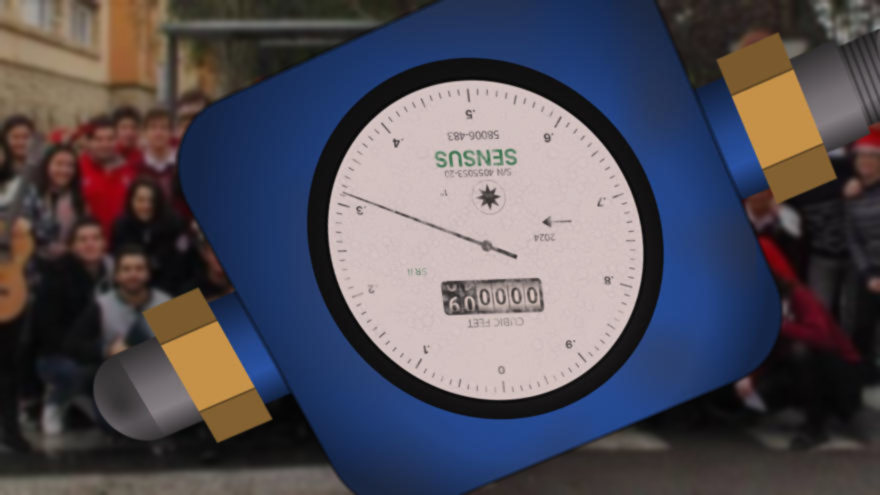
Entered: value=9.31 unit=ft³
